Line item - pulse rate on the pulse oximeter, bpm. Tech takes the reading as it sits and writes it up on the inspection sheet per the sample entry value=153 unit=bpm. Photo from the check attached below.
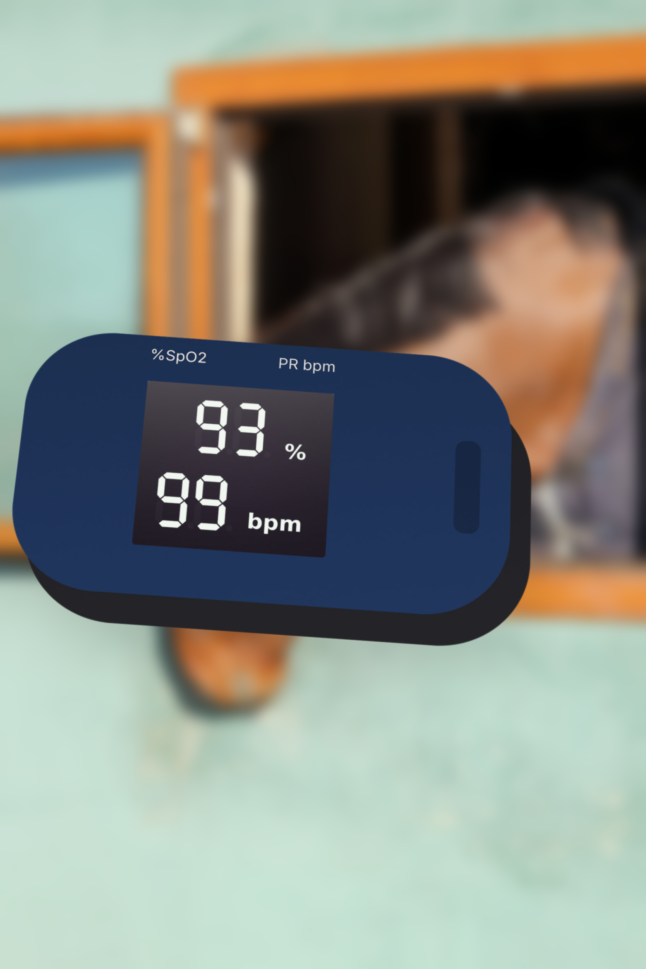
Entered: value=99 unit=bpm
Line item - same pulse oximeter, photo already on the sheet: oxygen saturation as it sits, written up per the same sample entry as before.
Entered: value=93 unit=%
